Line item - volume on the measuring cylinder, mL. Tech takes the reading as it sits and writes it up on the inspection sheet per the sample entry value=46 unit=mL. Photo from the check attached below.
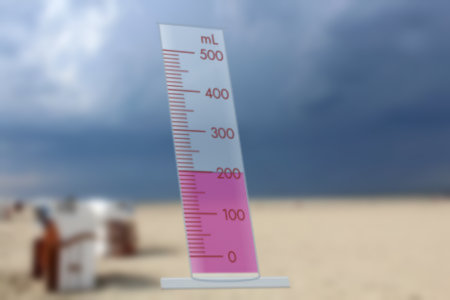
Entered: value=200 unit=mL
